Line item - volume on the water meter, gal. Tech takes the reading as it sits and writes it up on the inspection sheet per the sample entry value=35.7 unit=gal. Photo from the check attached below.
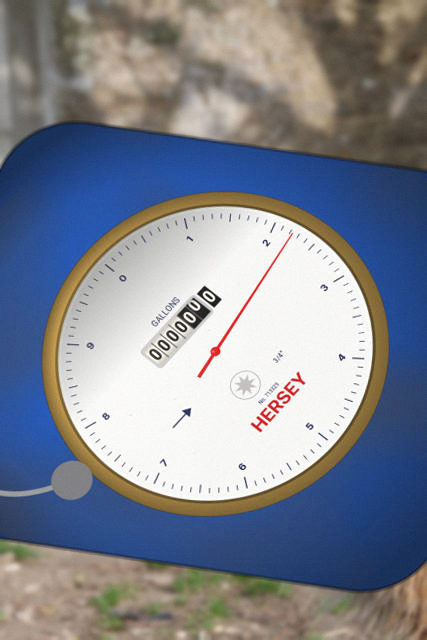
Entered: value=2.2 unit=gal
